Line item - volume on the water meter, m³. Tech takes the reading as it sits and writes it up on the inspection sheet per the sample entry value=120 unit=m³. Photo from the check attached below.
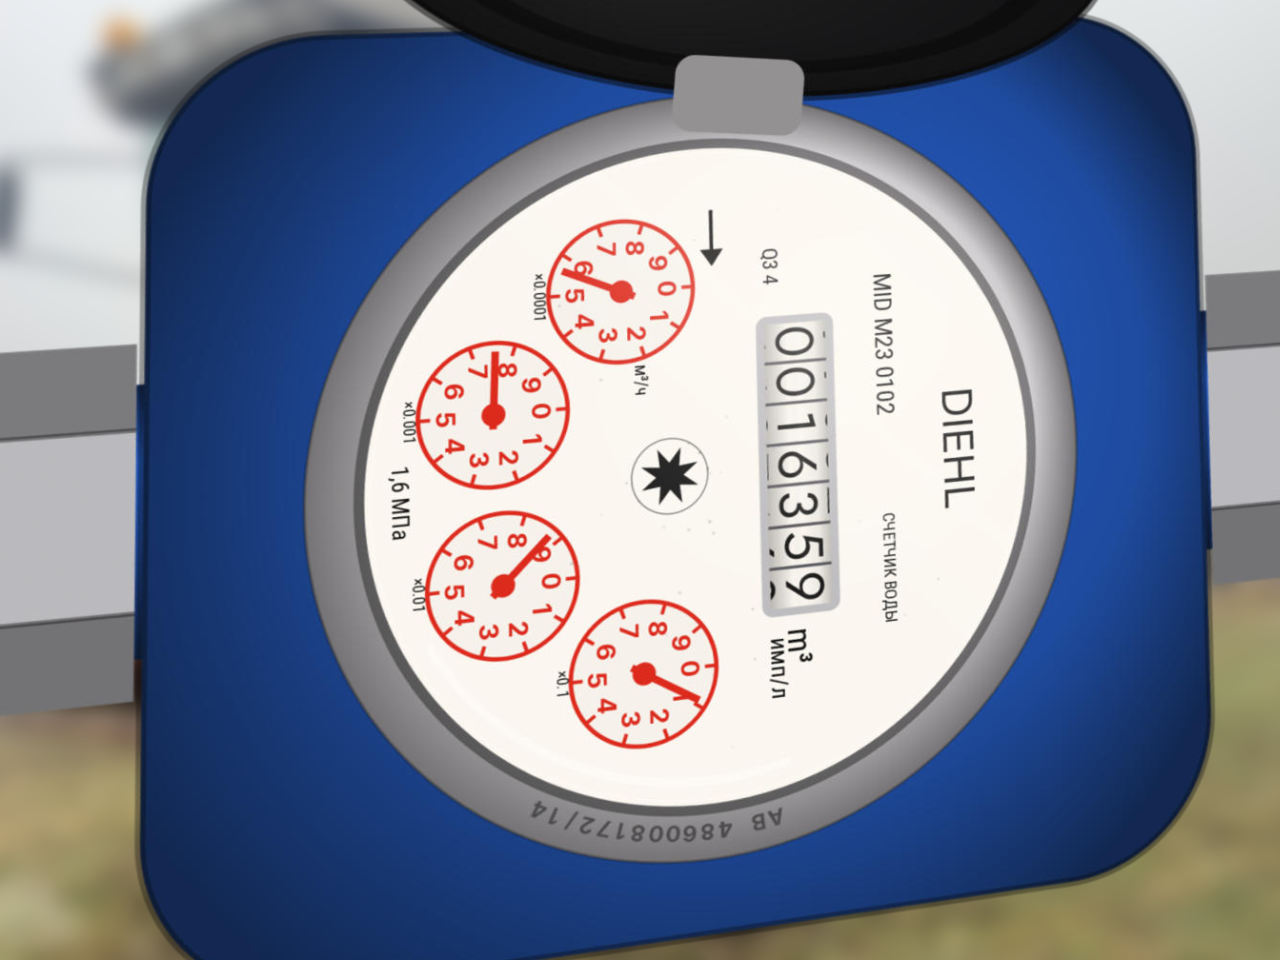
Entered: value=16359.0875 unit=m³
